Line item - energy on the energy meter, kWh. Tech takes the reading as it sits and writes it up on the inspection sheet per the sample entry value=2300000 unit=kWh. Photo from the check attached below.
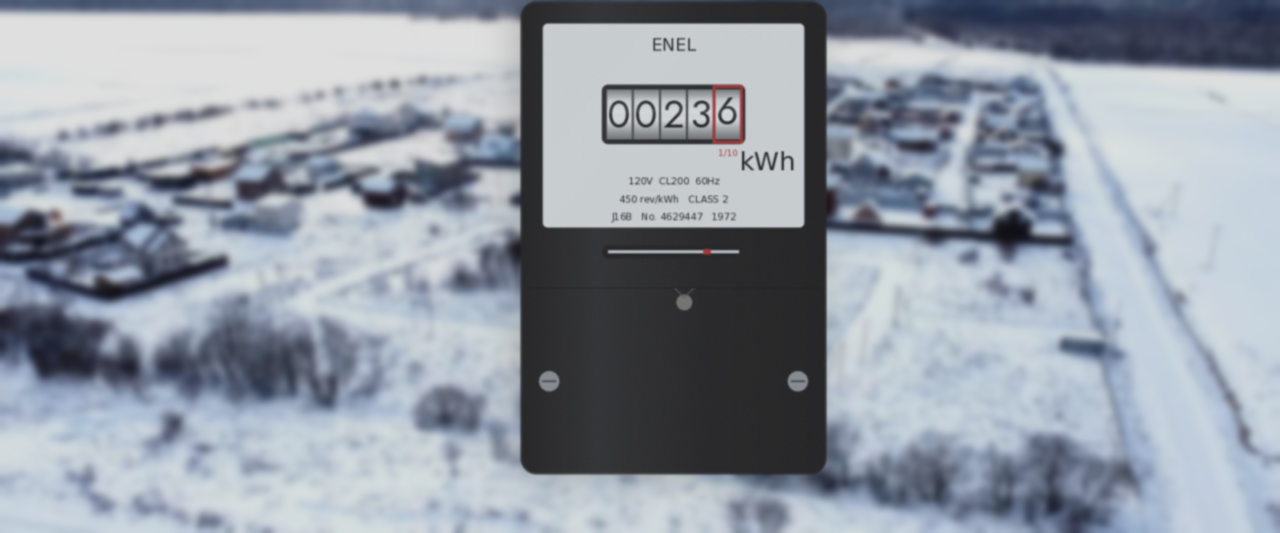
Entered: value=23.6 unit=kWh
